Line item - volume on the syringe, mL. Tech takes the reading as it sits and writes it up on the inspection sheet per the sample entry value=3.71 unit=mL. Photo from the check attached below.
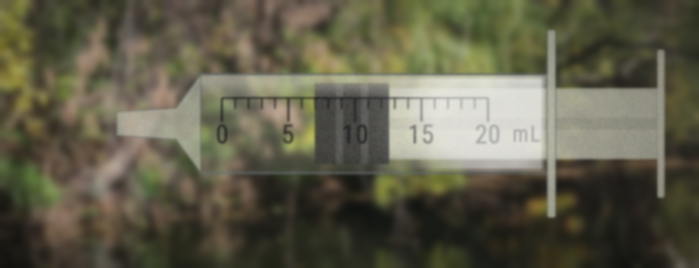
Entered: value=7 unit=mL
